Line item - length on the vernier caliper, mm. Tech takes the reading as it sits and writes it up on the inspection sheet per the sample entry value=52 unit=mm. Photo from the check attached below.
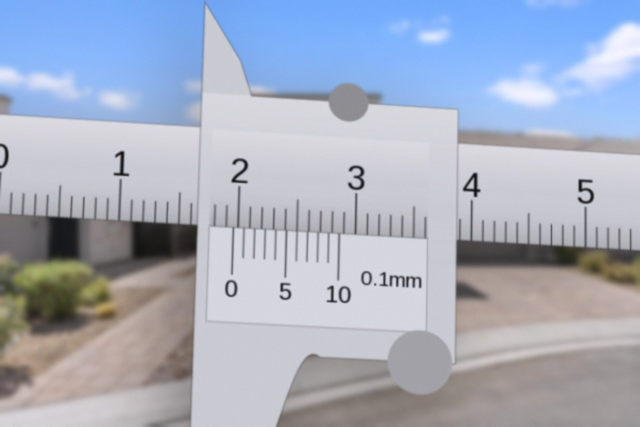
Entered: value=19.6 unit=mm
